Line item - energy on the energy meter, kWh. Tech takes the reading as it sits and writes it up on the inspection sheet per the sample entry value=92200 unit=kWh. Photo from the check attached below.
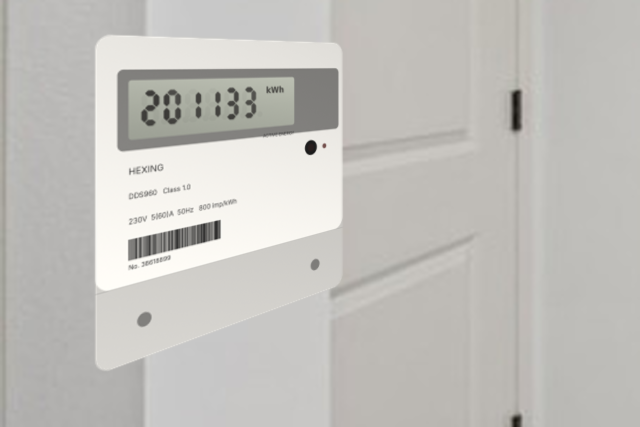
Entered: value=201133 unit=kWh
